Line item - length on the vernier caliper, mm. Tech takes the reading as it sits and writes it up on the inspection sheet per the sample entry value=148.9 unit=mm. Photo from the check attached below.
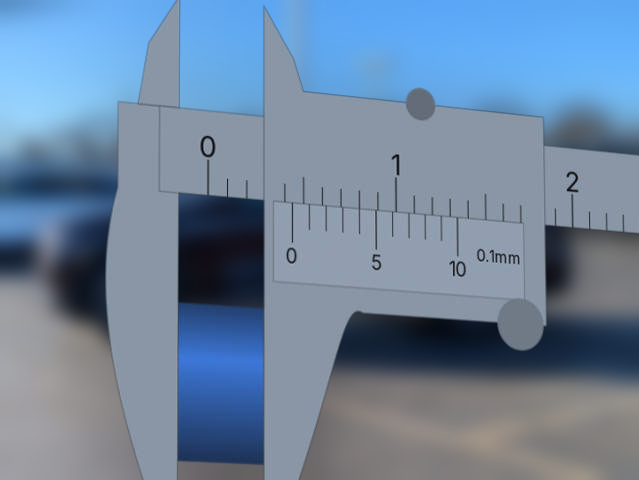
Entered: value=4.4 unit=mm
